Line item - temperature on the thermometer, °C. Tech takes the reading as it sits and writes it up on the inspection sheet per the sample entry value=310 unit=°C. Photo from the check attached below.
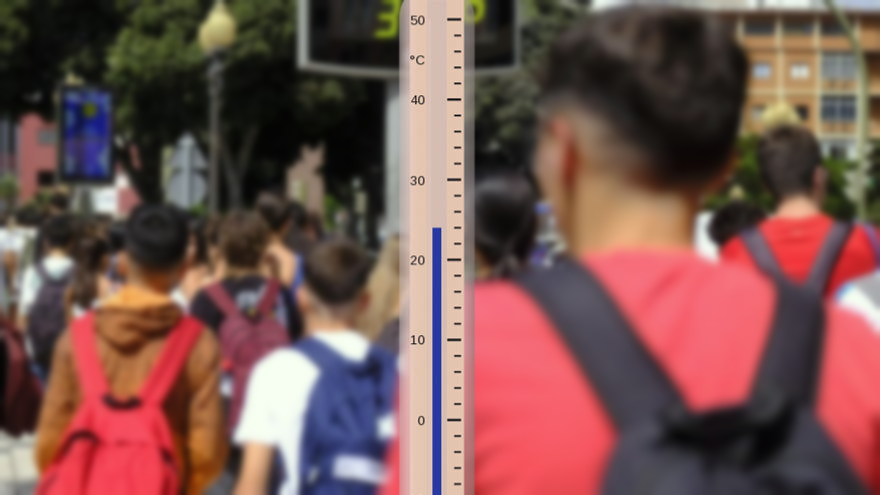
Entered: value=24 unit=°C
